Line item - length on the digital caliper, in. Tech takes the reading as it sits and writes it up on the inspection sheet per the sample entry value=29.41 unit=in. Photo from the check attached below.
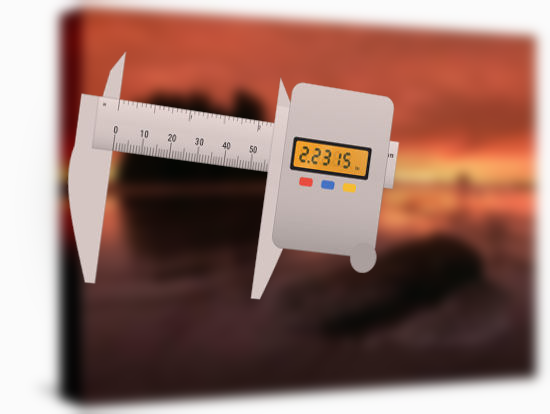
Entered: value=2.2315 unit=in
